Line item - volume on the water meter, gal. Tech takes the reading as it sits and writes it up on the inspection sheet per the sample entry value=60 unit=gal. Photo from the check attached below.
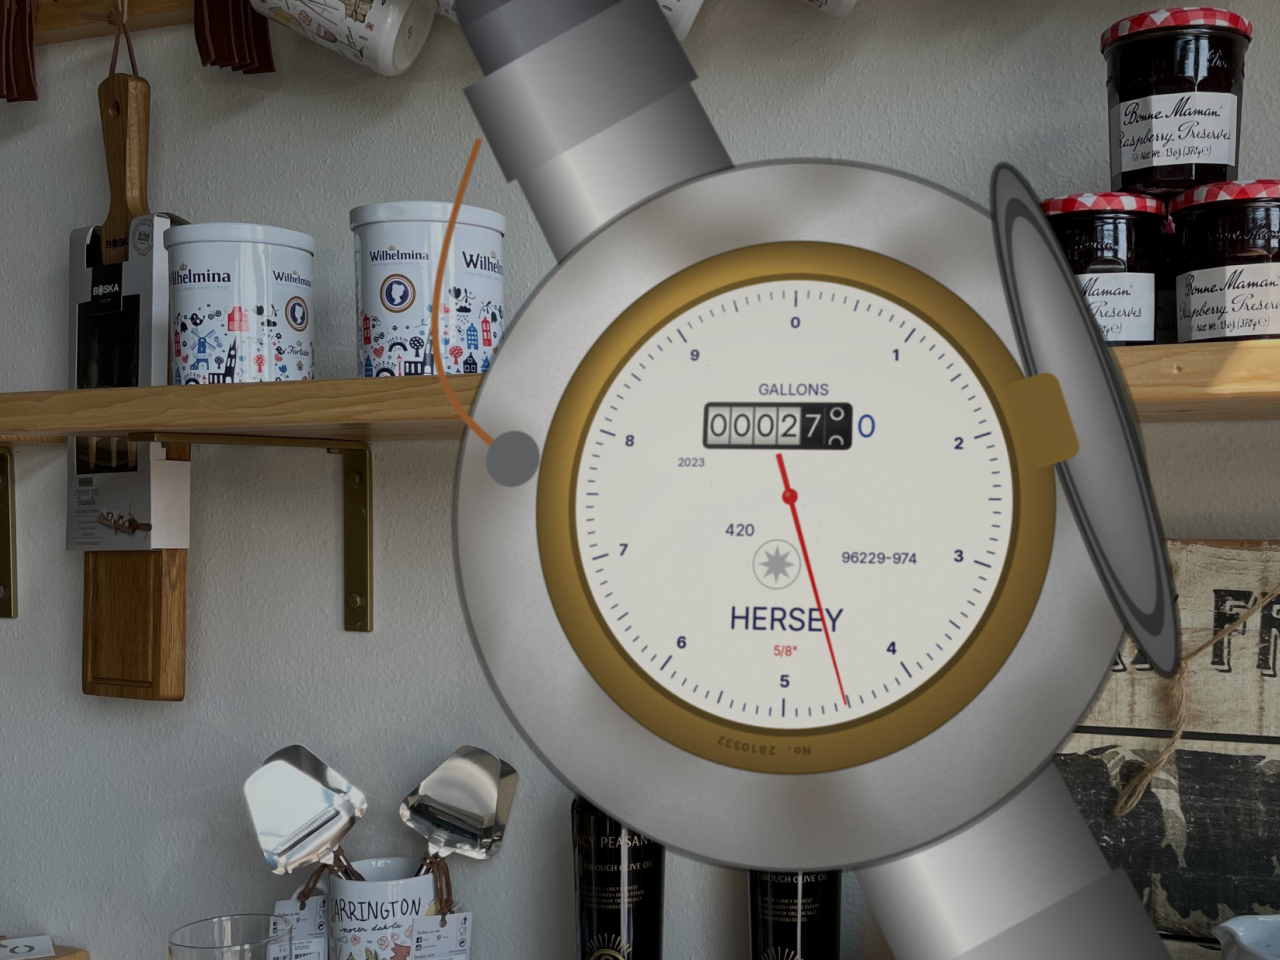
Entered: value=2784.5 unit=gal
